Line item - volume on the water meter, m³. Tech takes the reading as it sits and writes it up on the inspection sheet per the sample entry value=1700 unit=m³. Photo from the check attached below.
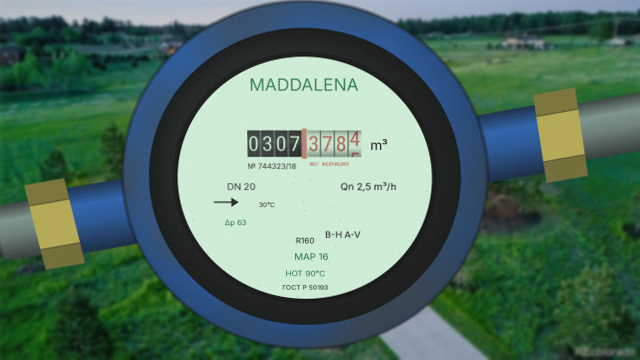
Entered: value=307.3784 unit=m³
